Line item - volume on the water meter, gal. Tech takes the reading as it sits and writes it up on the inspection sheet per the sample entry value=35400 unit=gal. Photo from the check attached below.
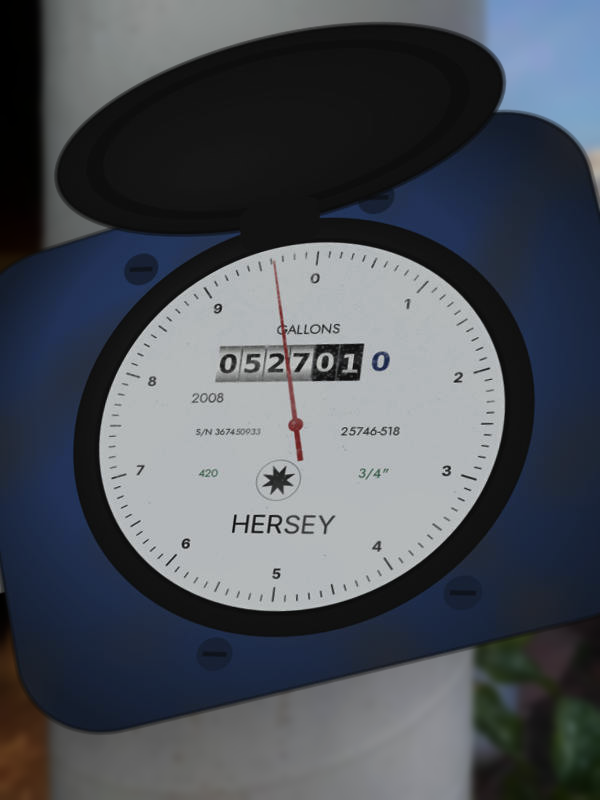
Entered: value=527009.6 unit=gal
